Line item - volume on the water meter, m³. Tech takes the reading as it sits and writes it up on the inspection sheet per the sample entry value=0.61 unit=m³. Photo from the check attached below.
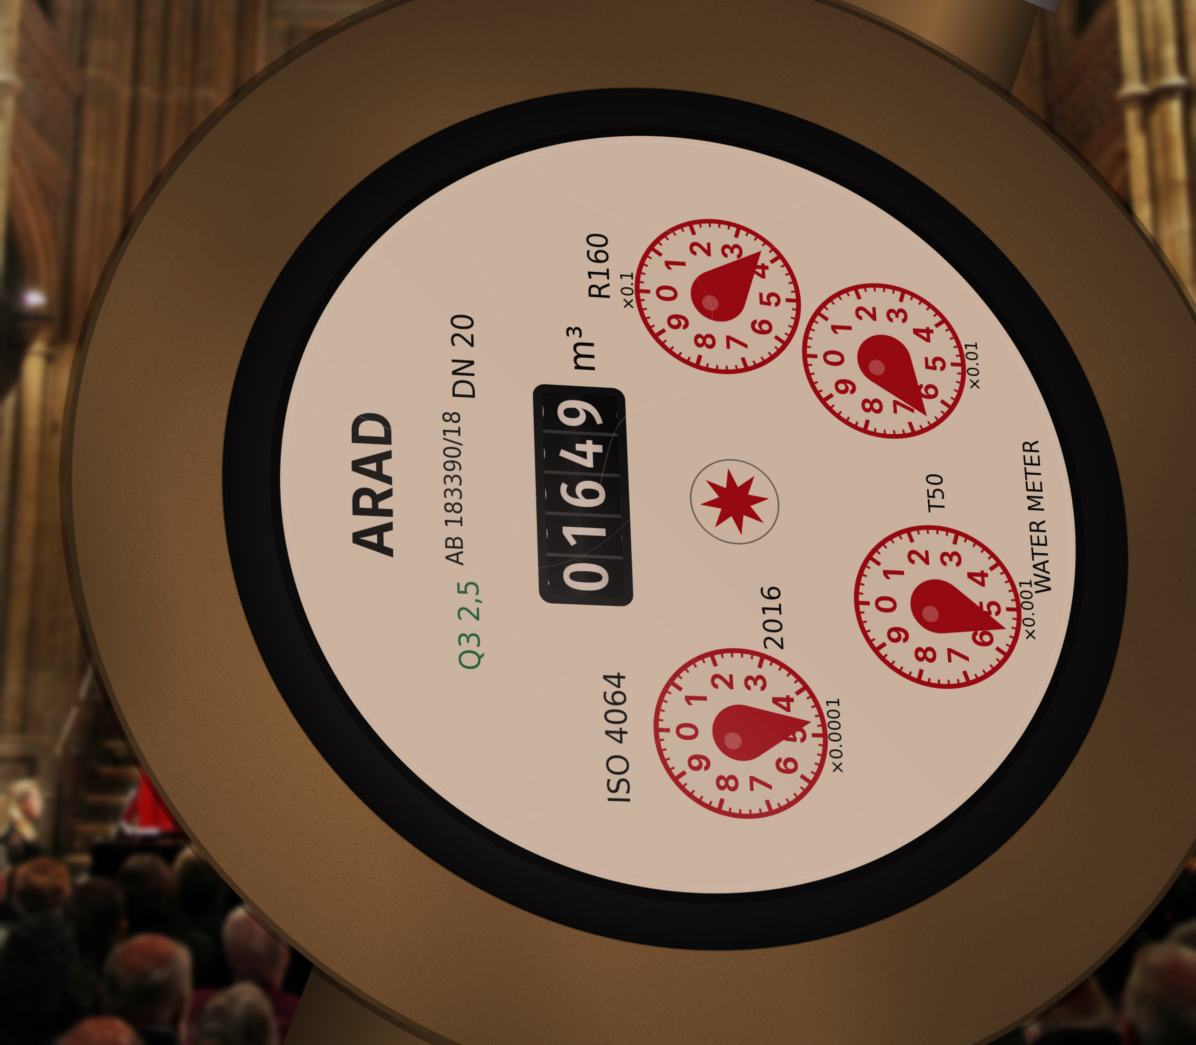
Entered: value=1649.3654 unit=m³
